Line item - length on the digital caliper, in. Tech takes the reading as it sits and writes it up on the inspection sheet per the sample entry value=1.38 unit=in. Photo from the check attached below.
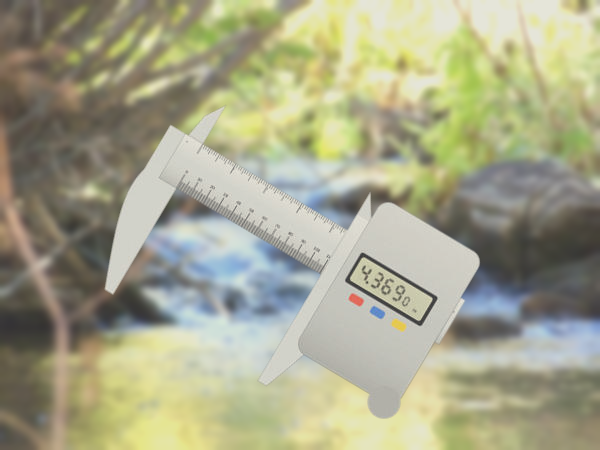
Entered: value=4.3690 unit=in
